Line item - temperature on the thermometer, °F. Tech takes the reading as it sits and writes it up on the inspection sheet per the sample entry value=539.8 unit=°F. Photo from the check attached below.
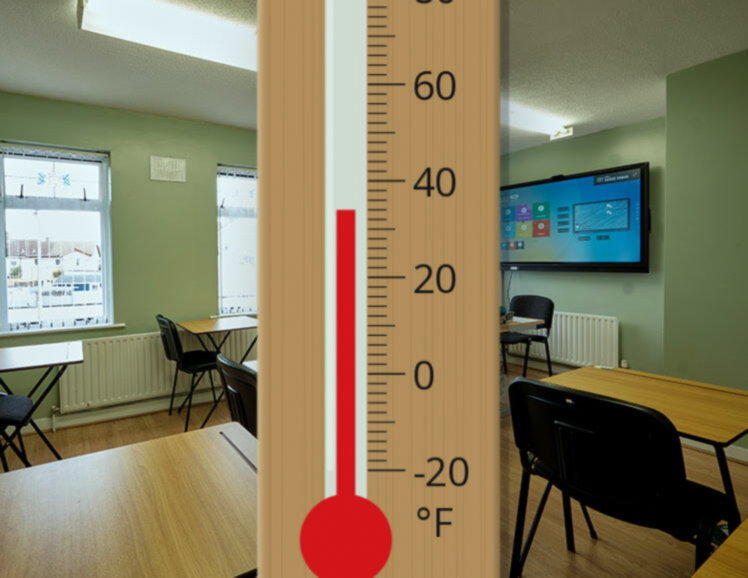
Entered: value=34 unit=°F
